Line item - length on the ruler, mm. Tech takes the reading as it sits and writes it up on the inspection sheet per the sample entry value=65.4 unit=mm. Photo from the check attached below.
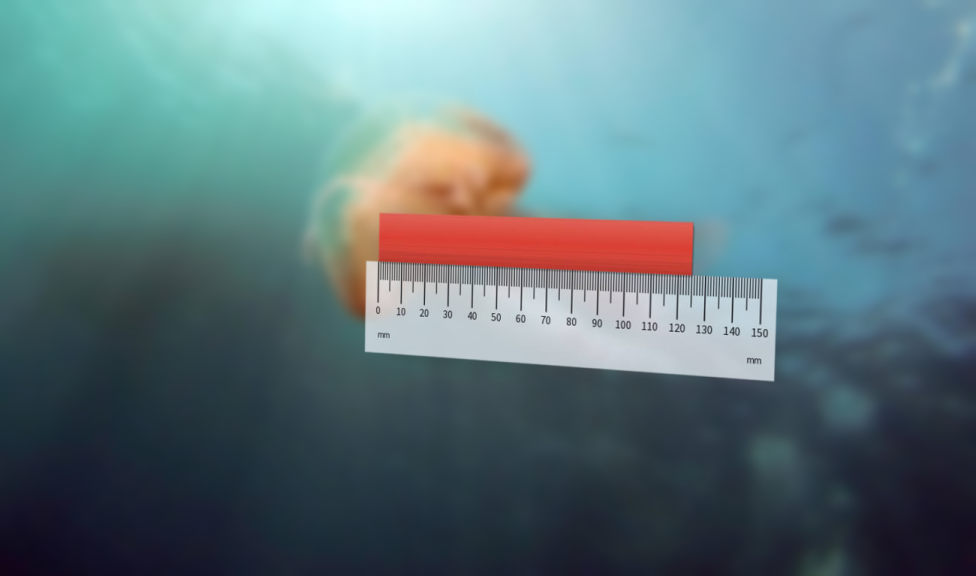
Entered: value=125 unit=mm
